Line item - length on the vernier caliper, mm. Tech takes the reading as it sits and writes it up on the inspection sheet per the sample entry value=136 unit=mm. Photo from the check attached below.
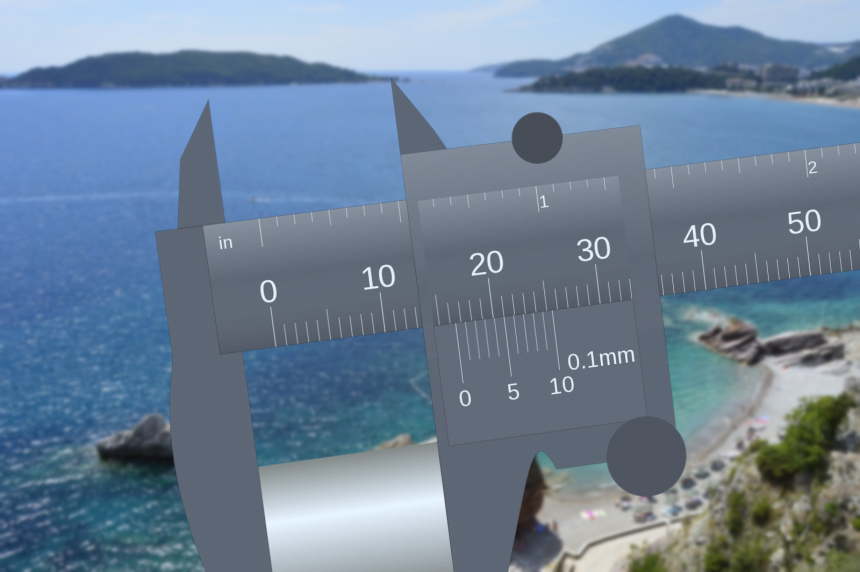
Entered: value=16.5 unit=mm
